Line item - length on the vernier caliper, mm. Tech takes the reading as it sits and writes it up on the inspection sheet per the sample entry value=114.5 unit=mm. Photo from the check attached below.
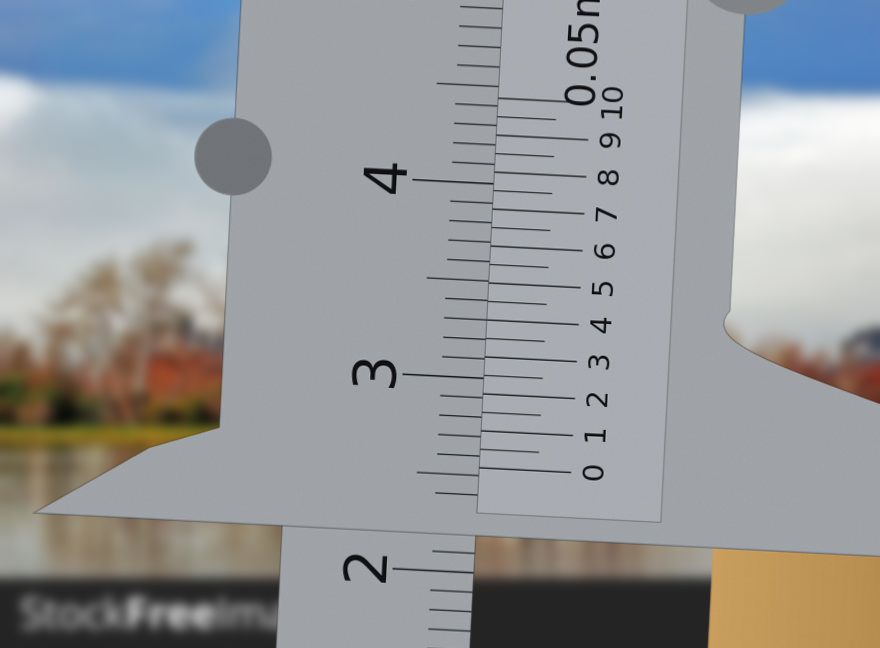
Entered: value=25.4 unit=mm
